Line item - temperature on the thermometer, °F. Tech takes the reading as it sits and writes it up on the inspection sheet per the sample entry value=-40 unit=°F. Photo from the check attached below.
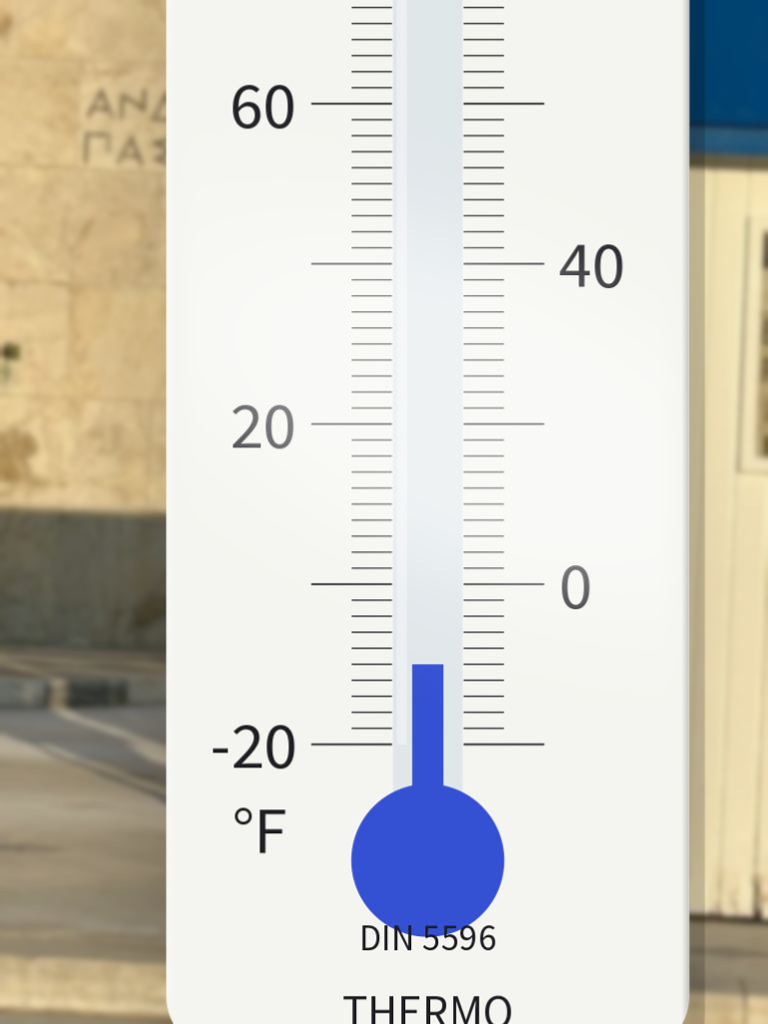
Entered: value=-10 unit=°F
